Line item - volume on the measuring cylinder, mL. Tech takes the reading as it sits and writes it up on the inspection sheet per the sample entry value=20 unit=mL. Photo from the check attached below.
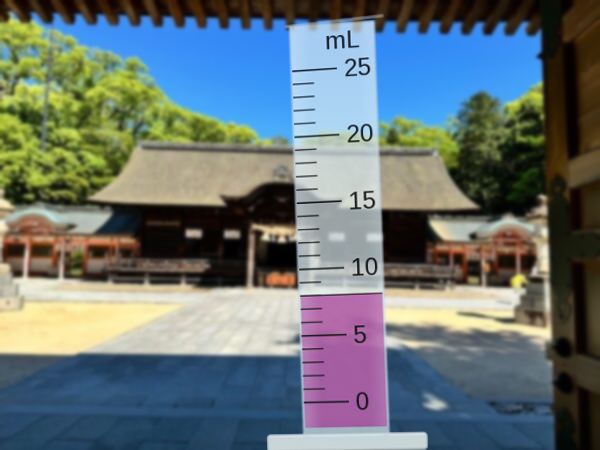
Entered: value=8 unit=mL
